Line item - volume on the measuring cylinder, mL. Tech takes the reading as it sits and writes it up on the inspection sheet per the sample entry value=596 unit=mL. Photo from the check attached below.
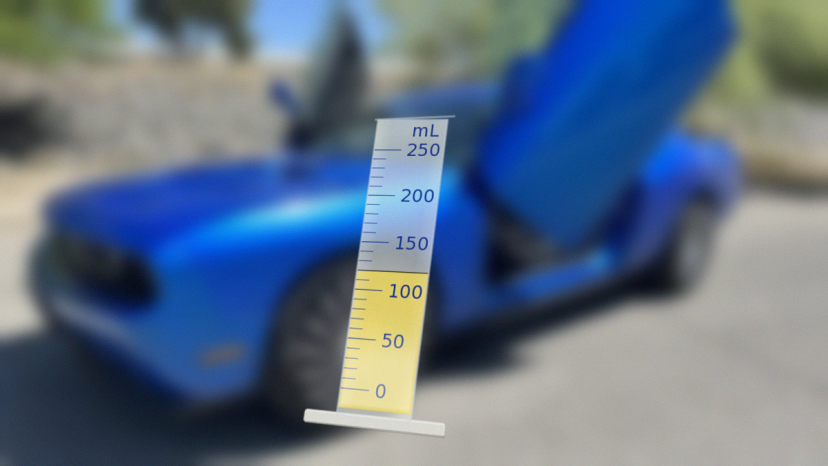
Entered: value=120 unit=mL
